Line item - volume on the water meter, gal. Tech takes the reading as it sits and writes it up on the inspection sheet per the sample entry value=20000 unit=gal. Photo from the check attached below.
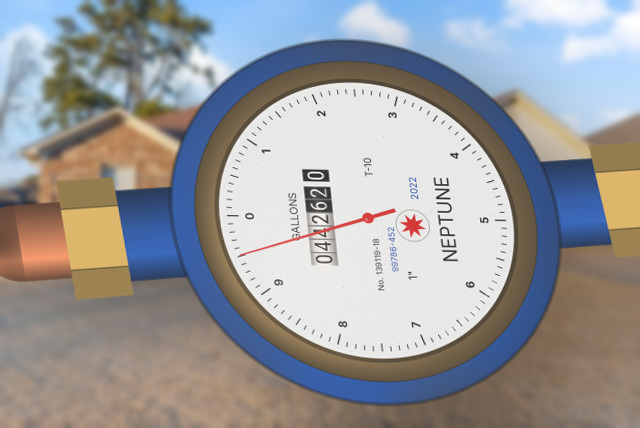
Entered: value=442619.5 unit=gal
